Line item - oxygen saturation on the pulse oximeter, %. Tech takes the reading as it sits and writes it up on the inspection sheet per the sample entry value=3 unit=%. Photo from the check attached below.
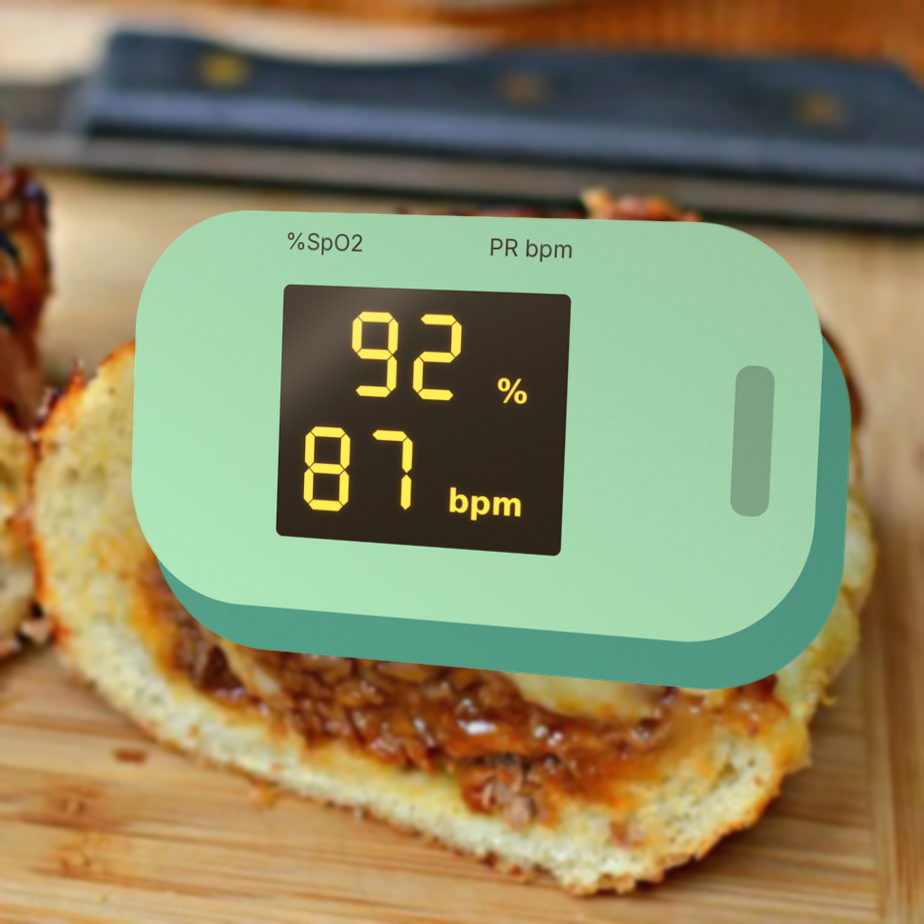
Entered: value=92 unit=%
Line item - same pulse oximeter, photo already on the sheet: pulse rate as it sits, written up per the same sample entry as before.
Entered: value=87 unit=bpm
